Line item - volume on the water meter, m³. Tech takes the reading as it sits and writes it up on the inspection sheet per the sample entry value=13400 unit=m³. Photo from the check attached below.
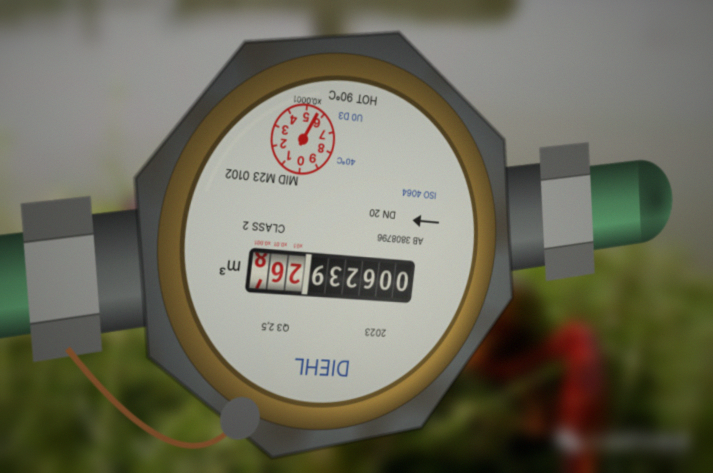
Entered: value=6239.2675 unit=m³
